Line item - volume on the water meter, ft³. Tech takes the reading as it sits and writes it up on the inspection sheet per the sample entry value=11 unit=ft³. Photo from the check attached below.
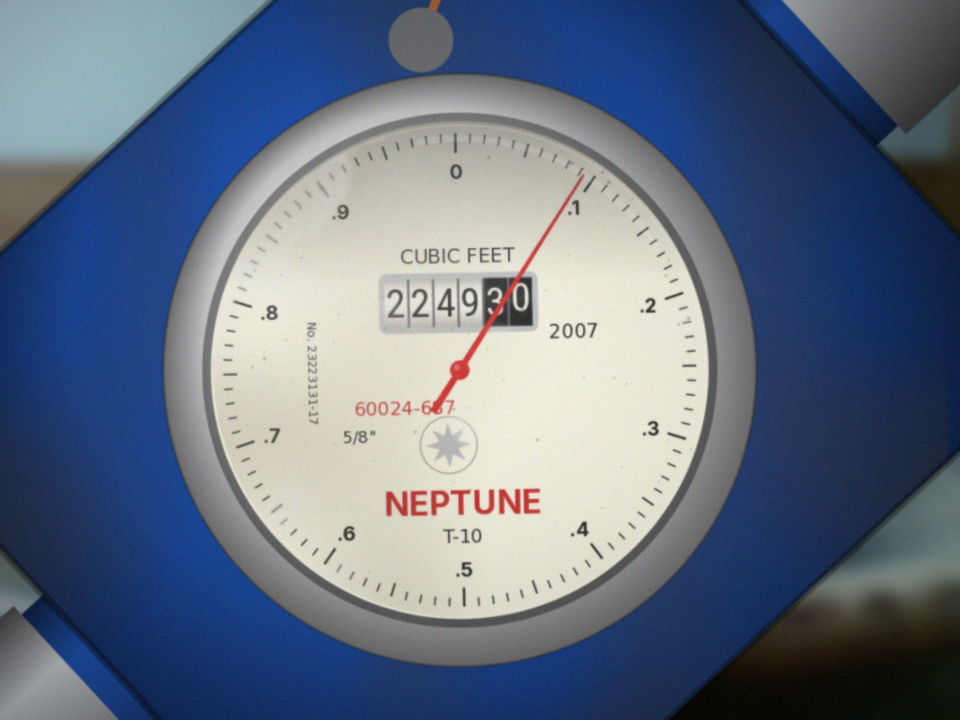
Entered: value=224930.09 unit=ft³
